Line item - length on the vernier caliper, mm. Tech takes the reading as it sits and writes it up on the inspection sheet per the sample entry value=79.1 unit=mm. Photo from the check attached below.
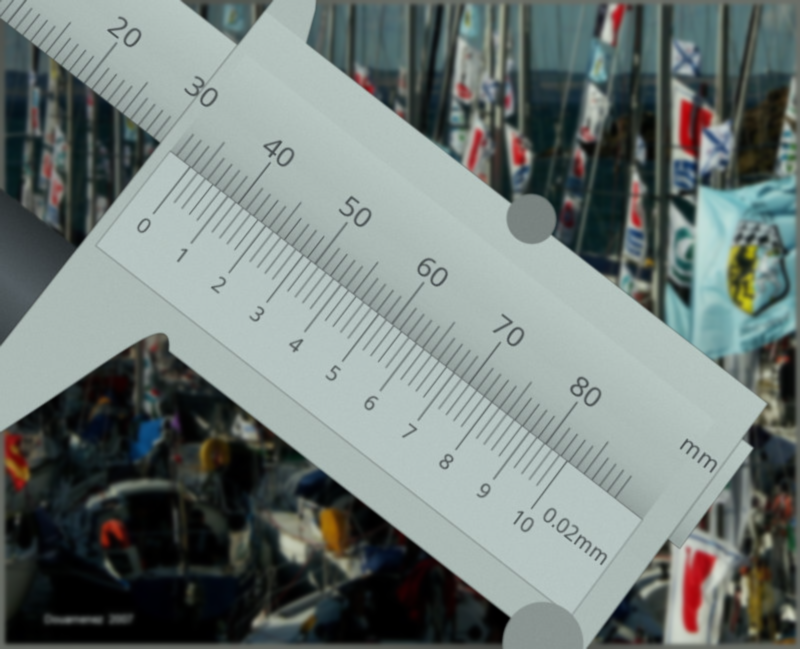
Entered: value=33.8 unit=mm
